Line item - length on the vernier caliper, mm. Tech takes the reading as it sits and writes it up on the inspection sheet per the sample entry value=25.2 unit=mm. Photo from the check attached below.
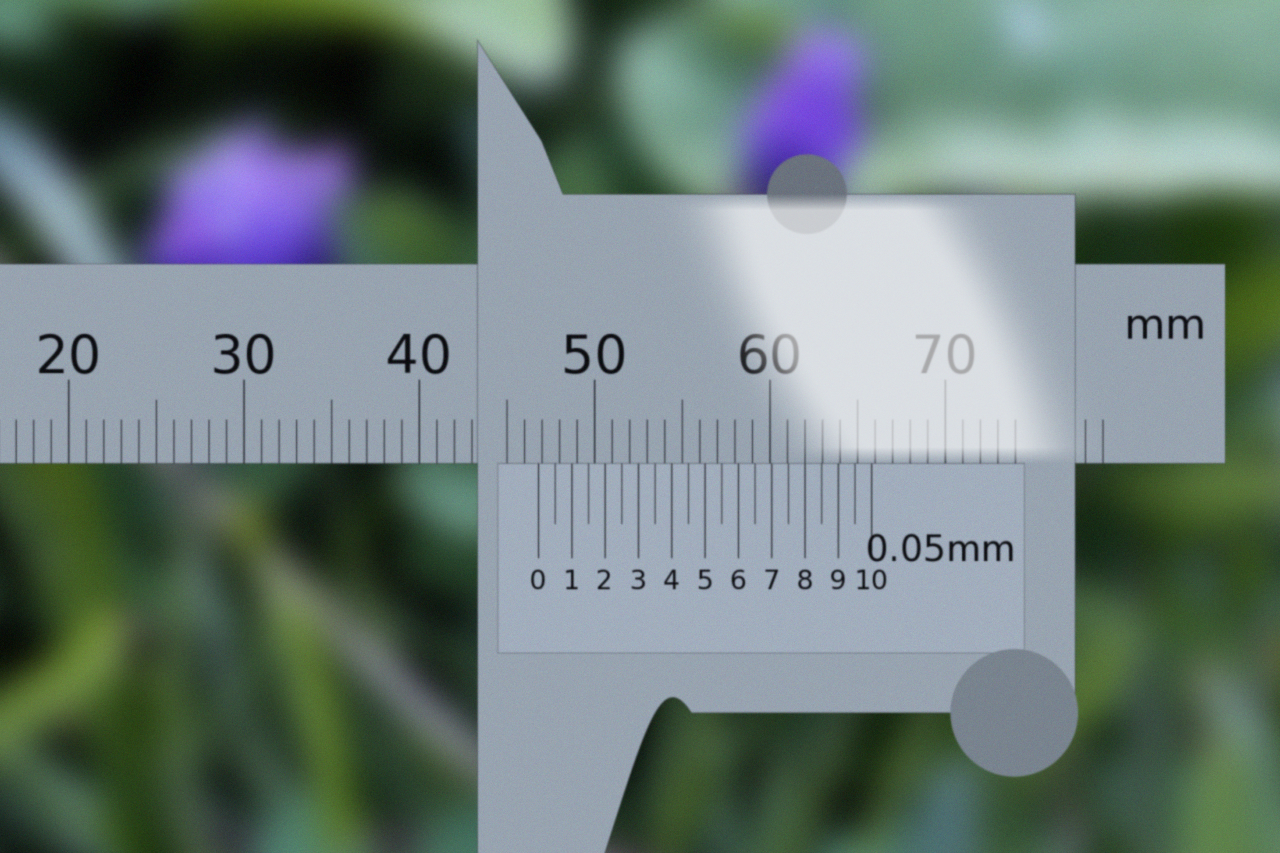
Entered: value=46.8 unit=mm
